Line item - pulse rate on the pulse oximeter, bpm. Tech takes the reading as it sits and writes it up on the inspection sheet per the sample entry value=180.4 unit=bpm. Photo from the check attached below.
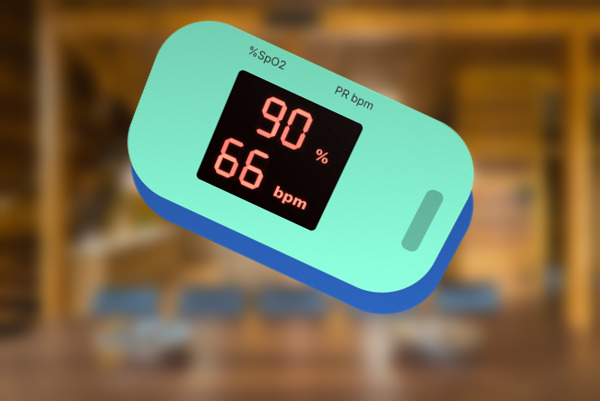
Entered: value=66 unit=bpm
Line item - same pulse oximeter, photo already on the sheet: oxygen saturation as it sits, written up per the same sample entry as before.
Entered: value=90 unit=%
